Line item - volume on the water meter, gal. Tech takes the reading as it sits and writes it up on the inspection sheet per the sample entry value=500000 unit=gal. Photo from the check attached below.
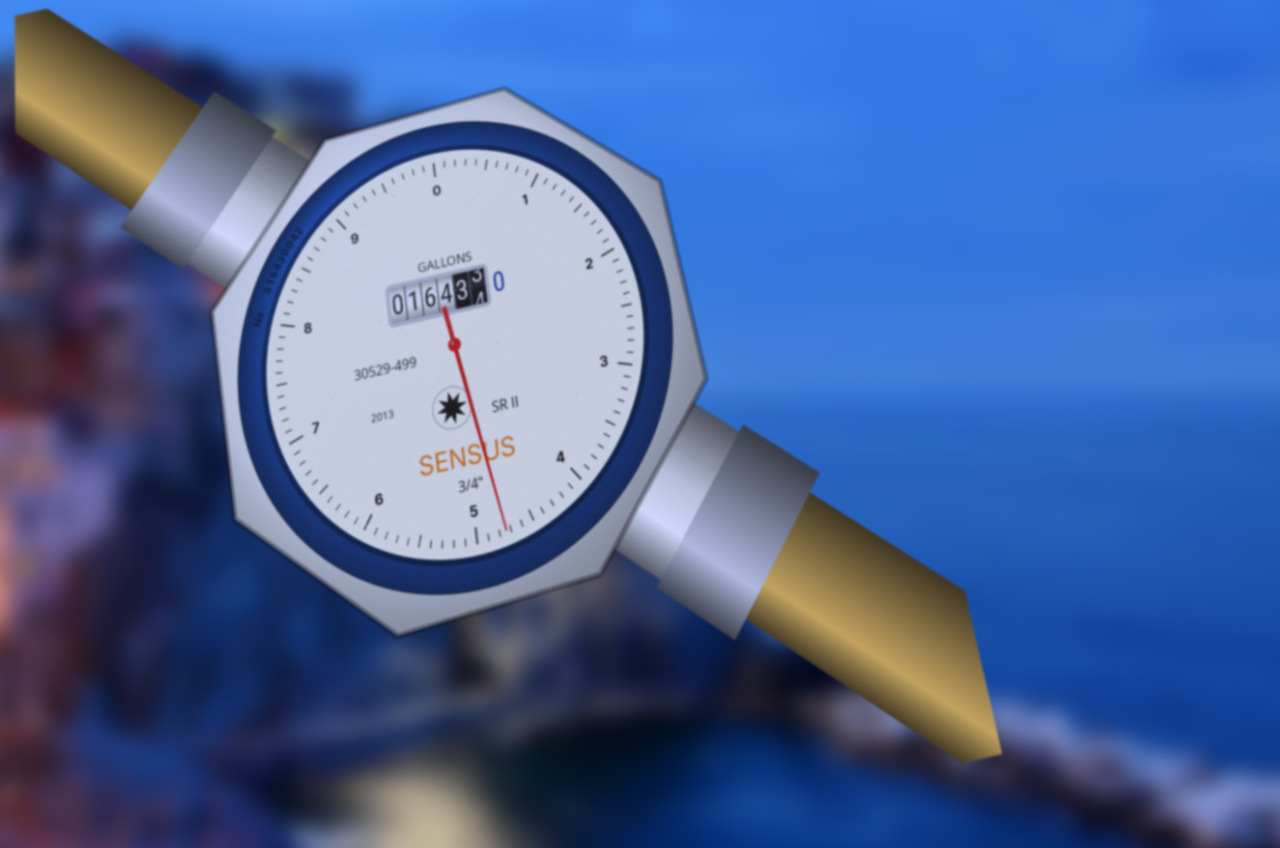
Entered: value=164334.7 unit=gal
